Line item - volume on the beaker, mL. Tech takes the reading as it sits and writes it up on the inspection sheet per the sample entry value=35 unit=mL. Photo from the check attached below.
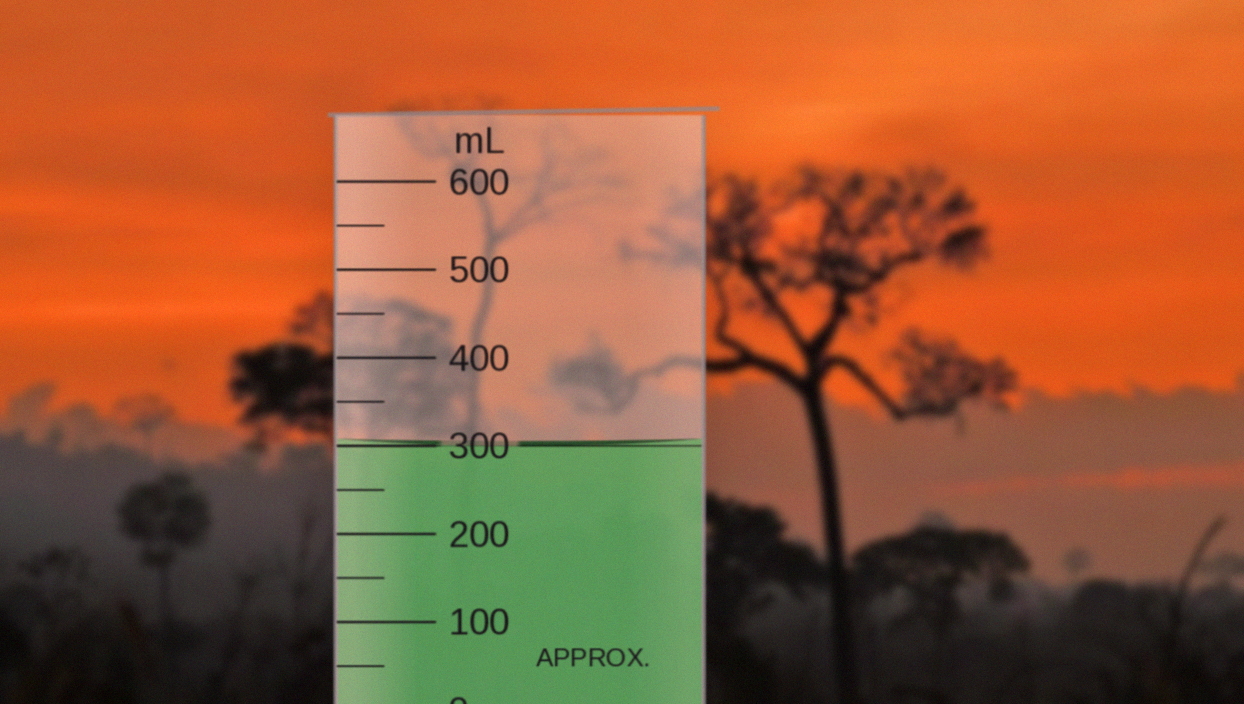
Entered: value=300 unit=mL
